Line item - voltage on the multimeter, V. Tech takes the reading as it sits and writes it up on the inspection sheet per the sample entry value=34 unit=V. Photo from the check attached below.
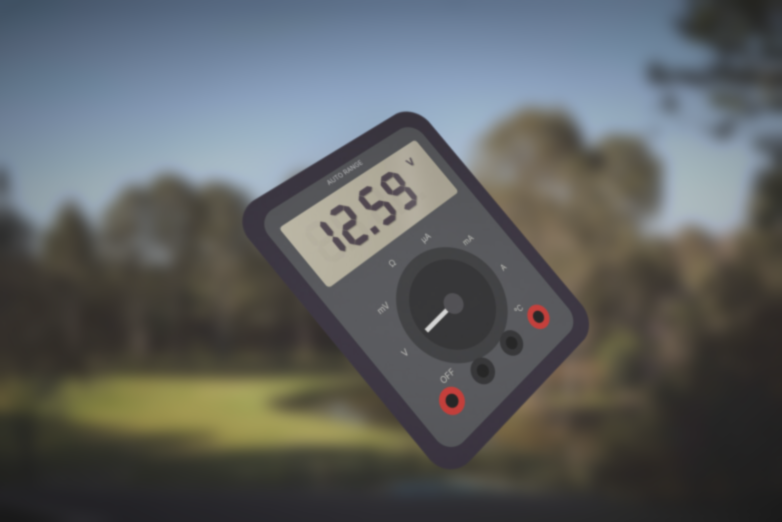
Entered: value=12.59 unit=V
